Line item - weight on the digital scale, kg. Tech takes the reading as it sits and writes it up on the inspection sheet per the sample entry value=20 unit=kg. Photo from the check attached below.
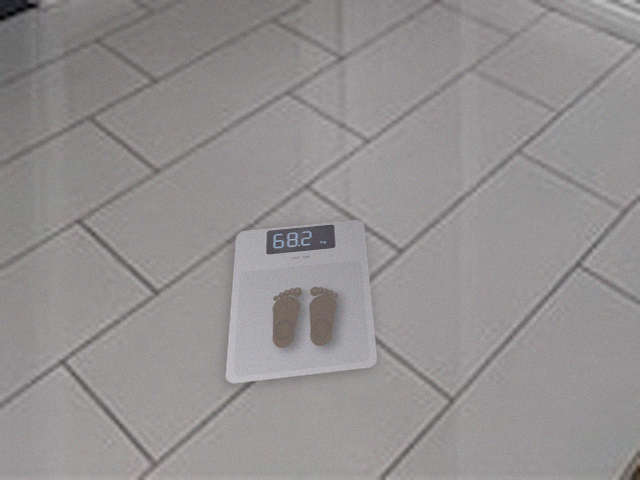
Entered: value=68.2 unit=kg
